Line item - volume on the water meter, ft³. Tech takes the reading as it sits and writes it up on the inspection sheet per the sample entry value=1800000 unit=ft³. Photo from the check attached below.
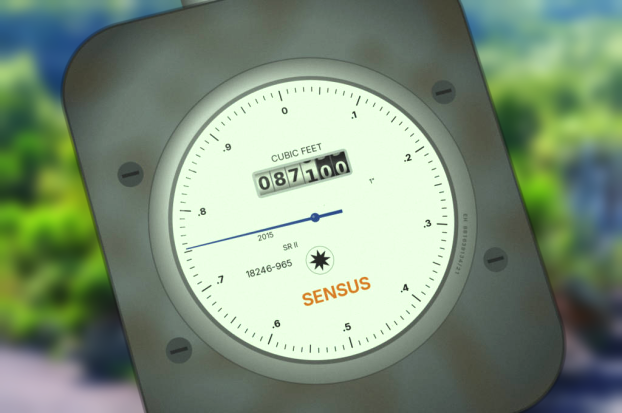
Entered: value=87099.75 unit=ft³
